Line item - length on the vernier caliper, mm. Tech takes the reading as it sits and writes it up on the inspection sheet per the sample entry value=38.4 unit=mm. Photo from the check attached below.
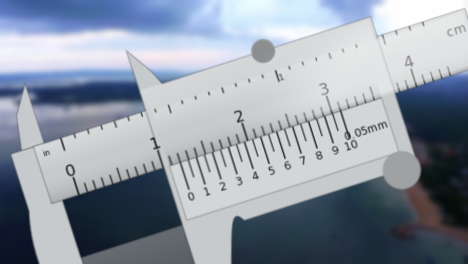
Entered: value=12.0 unit=mm
